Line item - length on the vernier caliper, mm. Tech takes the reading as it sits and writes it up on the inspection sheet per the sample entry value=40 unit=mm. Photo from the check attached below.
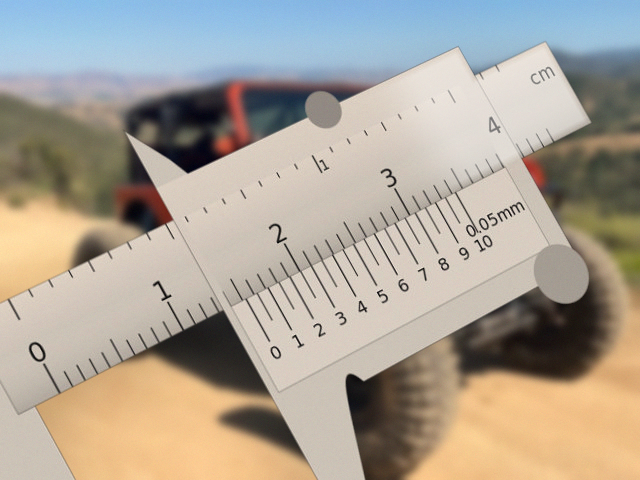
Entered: value=15.3 unit=mm
